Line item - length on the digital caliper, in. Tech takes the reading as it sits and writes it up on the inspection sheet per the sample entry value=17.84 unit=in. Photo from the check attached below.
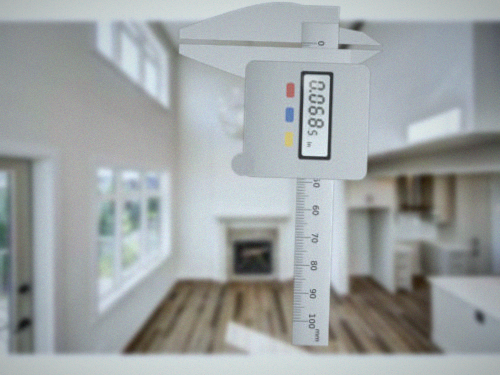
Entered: value=0.0685 unit=in
